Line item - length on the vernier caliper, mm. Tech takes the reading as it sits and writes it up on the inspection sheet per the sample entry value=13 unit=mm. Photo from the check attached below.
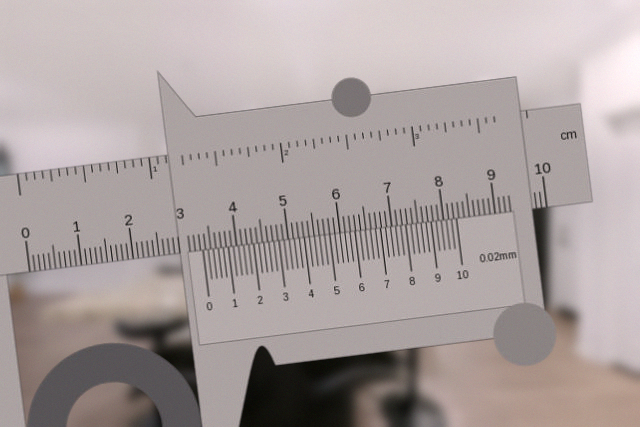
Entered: value=33.5 unit=mm
